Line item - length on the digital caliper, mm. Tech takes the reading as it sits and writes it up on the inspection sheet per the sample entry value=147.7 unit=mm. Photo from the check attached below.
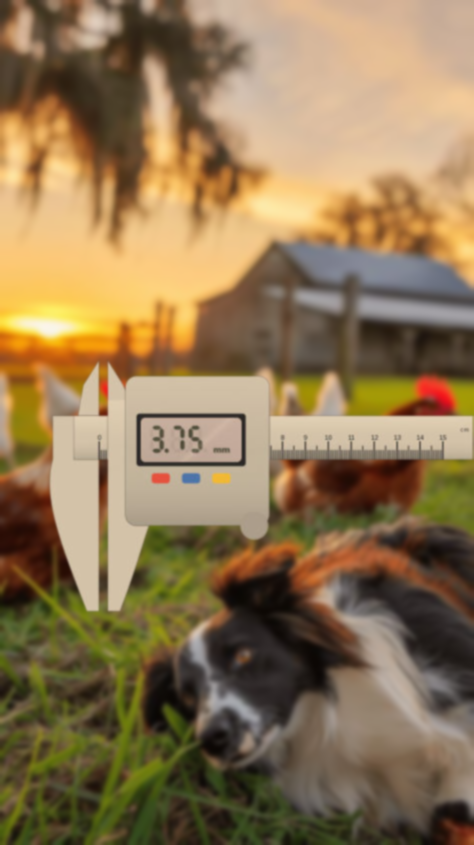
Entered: value=3.75 unit=mm
